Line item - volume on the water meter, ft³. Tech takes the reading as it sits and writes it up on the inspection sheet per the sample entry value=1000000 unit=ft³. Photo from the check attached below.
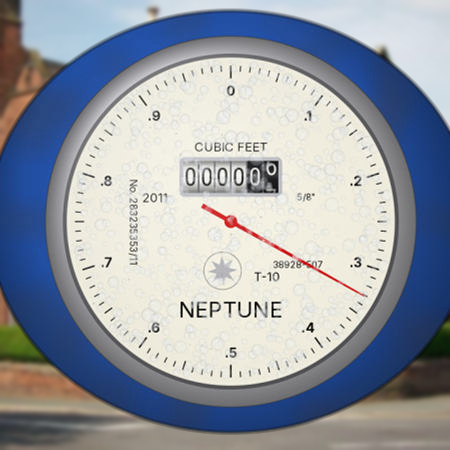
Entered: value=6.33 unit=ft³
